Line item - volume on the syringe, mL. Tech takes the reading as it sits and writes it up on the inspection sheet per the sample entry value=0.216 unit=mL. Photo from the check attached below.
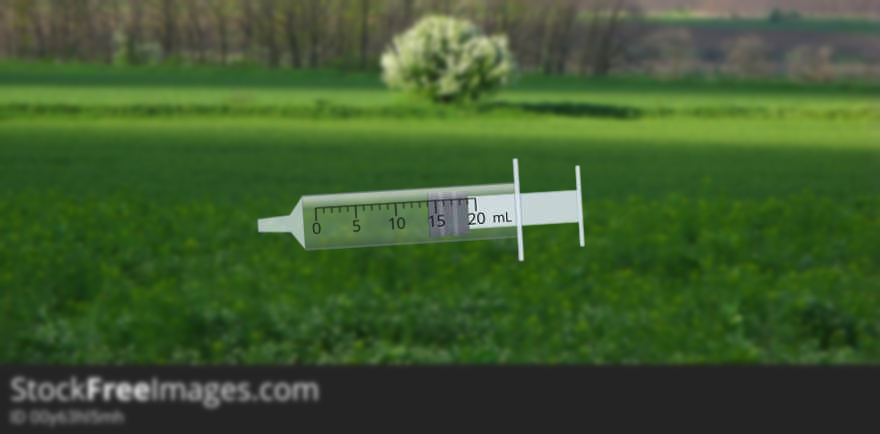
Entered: value=14 unit=mL
